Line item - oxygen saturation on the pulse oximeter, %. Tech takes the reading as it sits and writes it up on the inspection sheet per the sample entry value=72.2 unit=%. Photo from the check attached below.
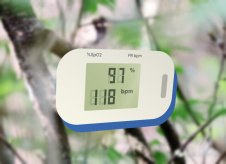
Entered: value=97 unit=%
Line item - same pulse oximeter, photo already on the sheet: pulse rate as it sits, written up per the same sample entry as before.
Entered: value=118 unit=bpm
